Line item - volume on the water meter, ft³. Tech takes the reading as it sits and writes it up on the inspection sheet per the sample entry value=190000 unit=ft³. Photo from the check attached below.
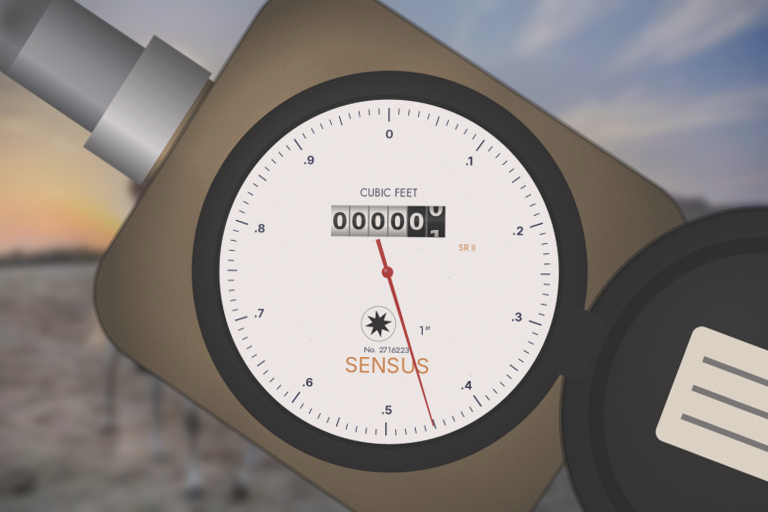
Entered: value=0.45 unit=ft³
